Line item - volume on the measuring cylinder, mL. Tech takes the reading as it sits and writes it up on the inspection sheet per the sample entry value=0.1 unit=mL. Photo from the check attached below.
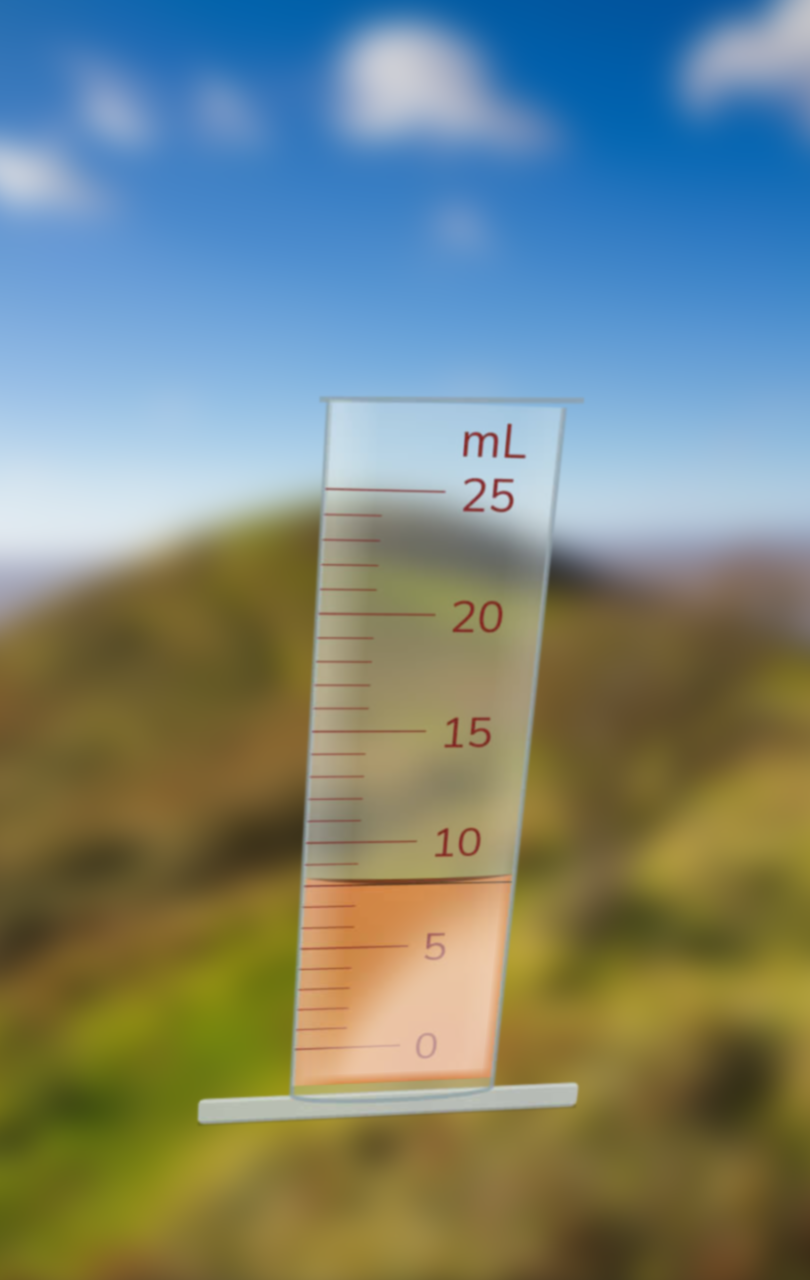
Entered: value=8 unit=mL
